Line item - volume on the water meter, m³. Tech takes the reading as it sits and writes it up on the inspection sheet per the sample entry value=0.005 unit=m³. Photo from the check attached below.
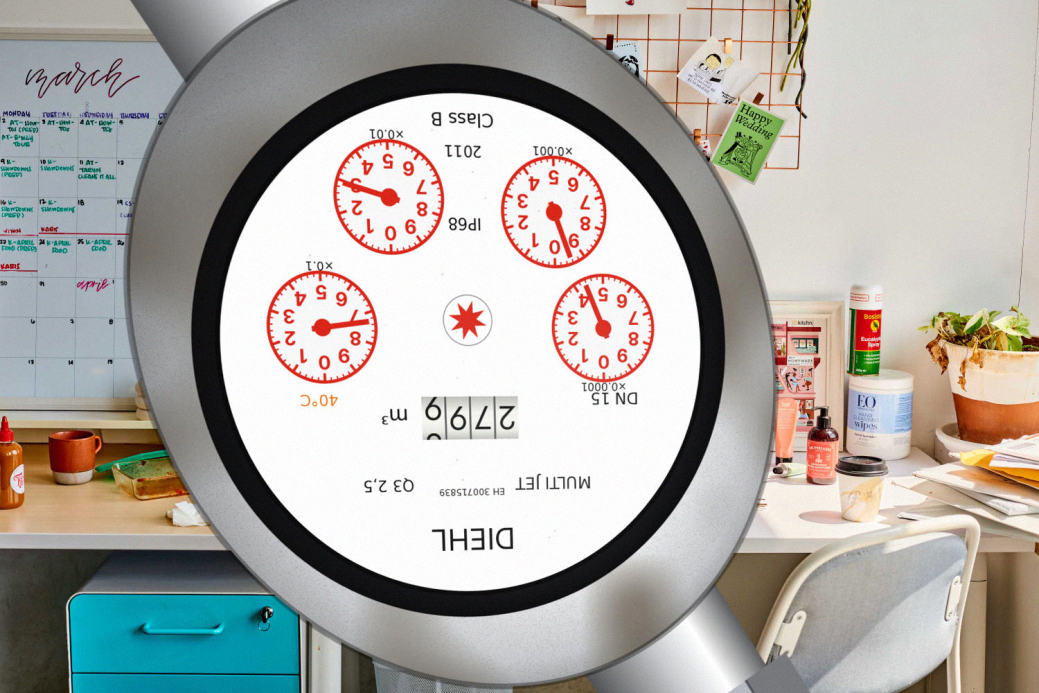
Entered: value=2798.7294 unit=m³
